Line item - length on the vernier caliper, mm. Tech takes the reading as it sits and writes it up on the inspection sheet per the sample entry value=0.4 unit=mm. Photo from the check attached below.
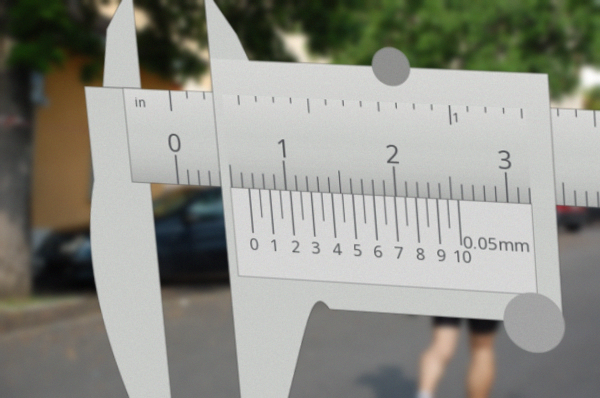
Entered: value=6.6 unit=mm
